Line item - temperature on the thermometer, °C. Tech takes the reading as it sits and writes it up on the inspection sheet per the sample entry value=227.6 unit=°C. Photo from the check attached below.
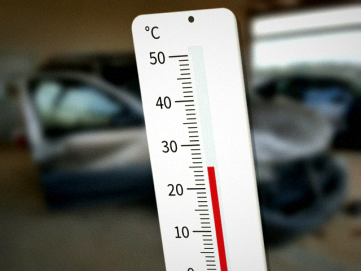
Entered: value=25 unit=°C
